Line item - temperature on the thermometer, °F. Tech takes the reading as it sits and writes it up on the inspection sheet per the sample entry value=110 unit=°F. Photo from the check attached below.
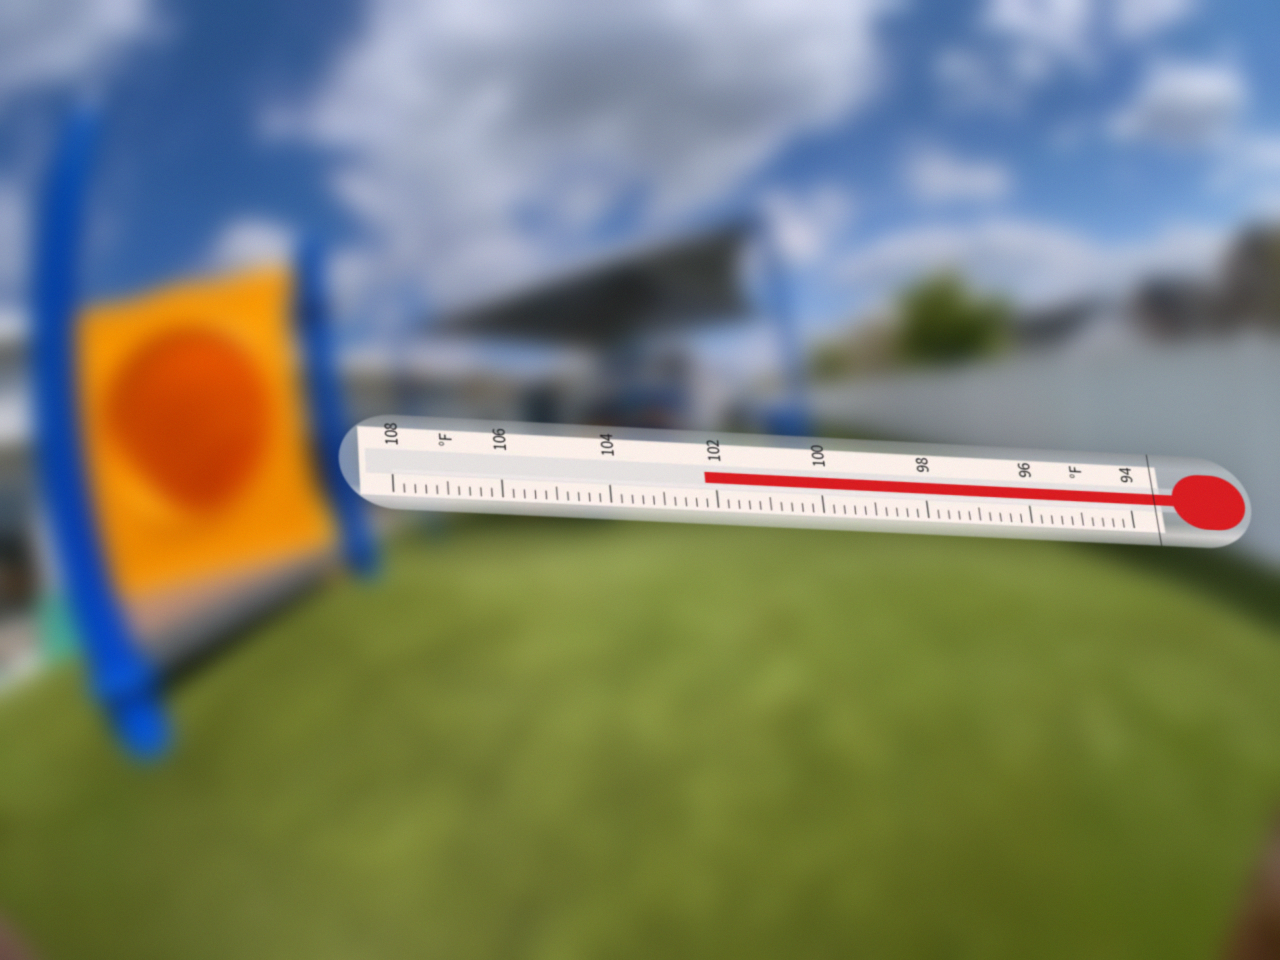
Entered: value=102.2 unit=°F
